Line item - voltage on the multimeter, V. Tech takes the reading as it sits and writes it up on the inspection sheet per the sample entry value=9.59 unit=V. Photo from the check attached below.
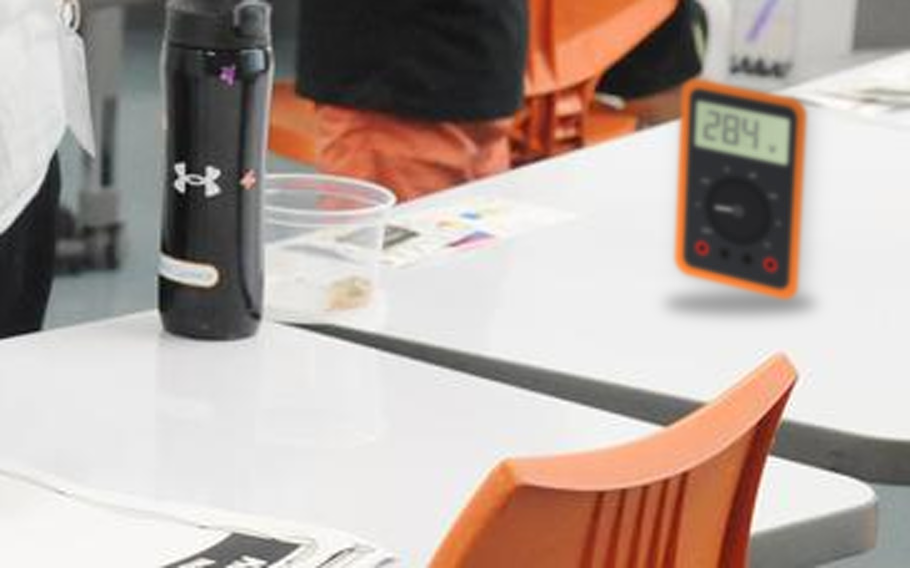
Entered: value=284 unit=V
